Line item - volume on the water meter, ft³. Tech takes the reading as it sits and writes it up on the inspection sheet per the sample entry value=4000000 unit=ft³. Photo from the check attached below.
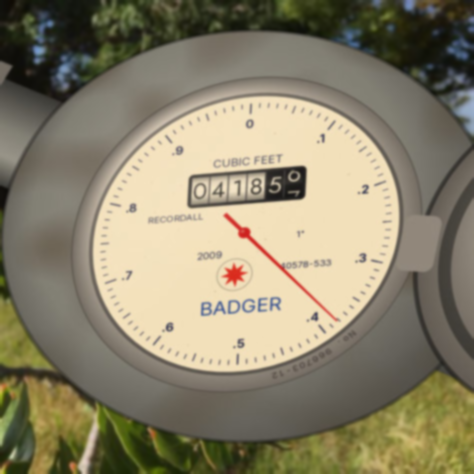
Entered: value=41856.38 unit=ft³
